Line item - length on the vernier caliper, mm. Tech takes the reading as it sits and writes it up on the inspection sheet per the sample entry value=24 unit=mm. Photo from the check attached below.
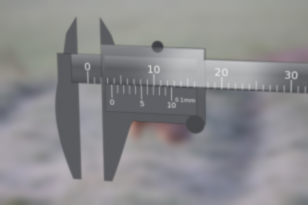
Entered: value=3.6 unit=mm
